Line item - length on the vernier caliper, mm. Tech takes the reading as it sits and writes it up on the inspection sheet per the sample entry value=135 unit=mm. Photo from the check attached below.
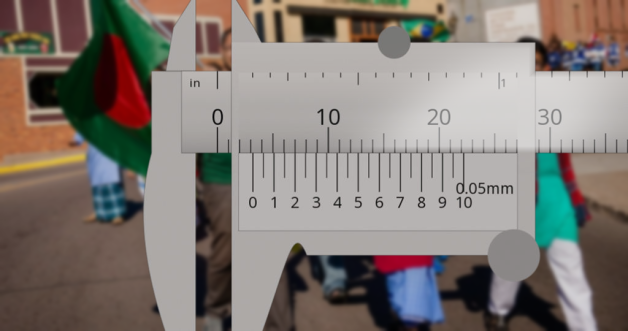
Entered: value=3.2 unit=mm
